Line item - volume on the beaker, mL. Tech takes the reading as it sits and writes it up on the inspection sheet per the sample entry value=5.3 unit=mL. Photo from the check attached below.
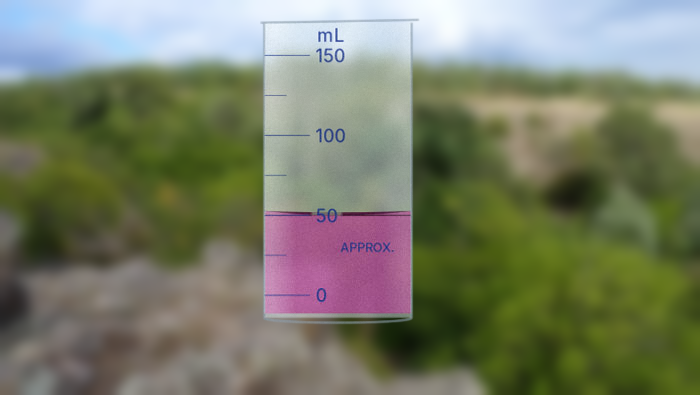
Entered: value=50 unit=mL
